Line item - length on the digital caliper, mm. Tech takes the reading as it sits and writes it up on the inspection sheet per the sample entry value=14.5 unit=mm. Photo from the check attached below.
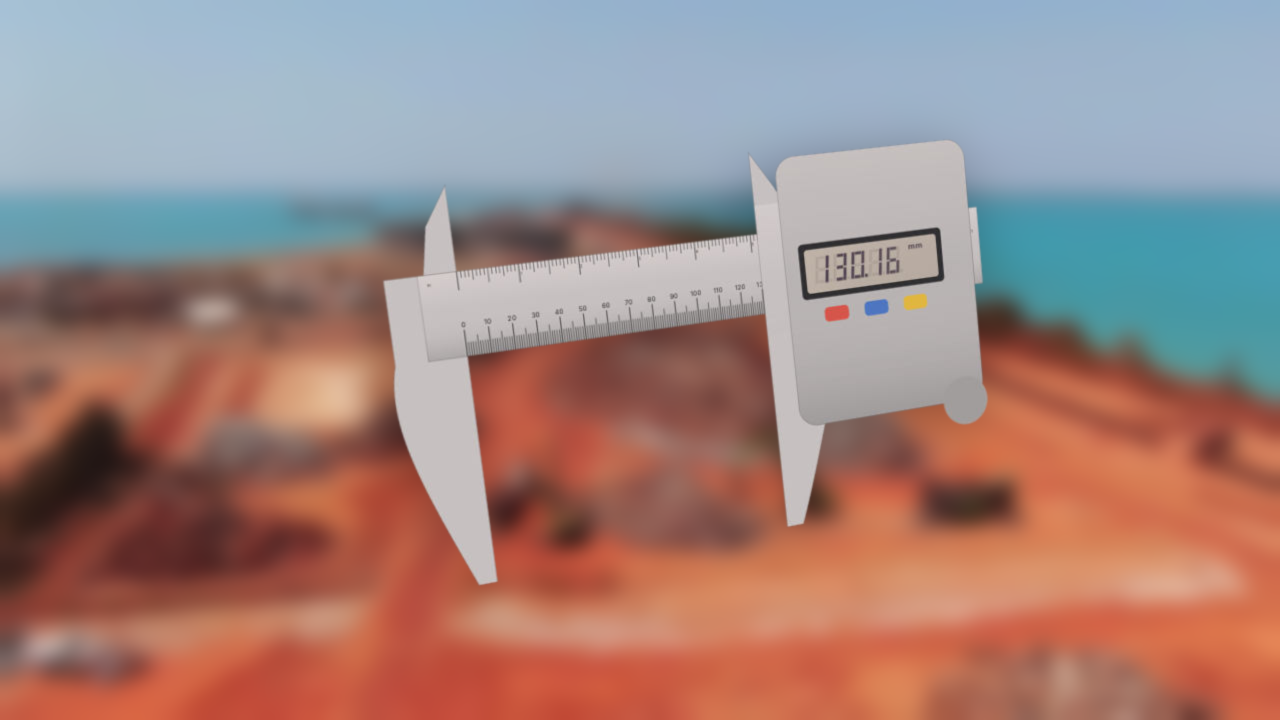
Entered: value=130.16 unit=mm
